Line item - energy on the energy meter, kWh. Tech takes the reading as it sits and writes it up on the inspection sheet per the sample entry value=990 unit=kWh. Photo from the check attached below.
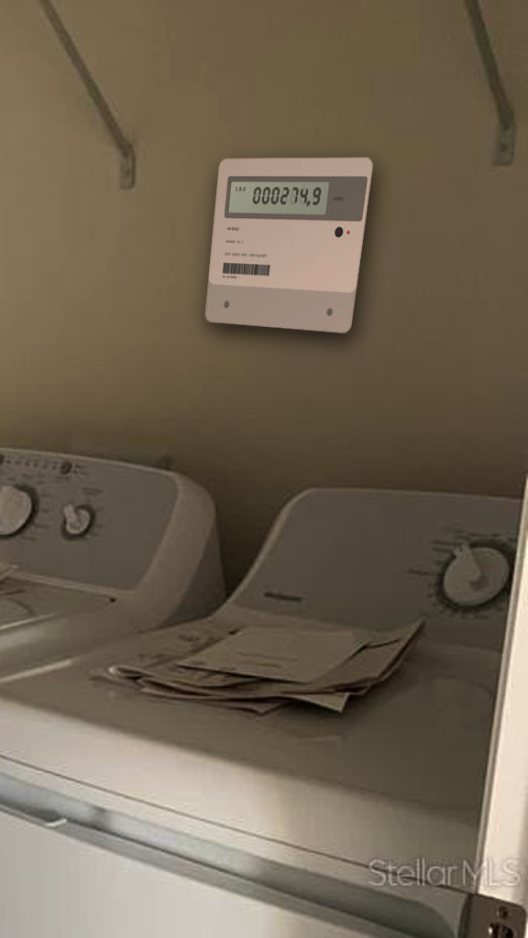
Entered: value=274.9 unit=kWh
